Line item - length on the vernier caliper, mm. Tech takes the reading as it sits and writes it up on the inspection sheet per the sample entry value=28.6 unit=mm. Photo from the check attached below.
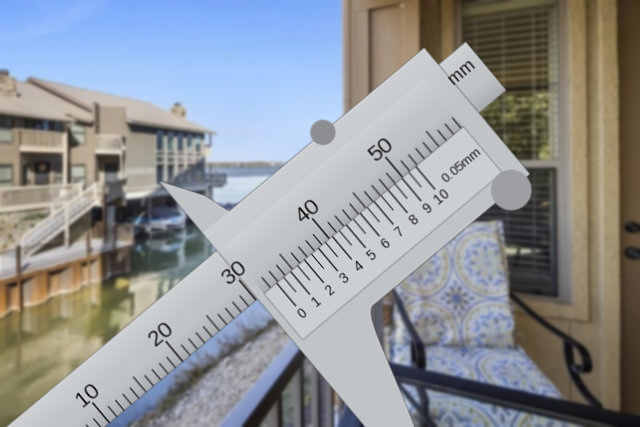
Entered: value=32.8 unit=mm
